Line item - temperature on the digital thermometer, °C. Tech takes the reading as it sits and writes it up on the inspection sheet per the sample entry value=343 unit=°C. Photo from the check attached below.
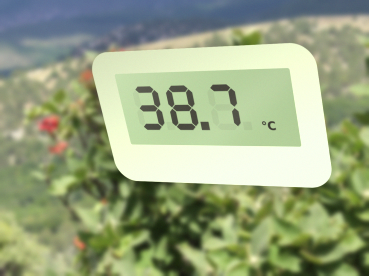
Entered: value=38.7 unit=°C
